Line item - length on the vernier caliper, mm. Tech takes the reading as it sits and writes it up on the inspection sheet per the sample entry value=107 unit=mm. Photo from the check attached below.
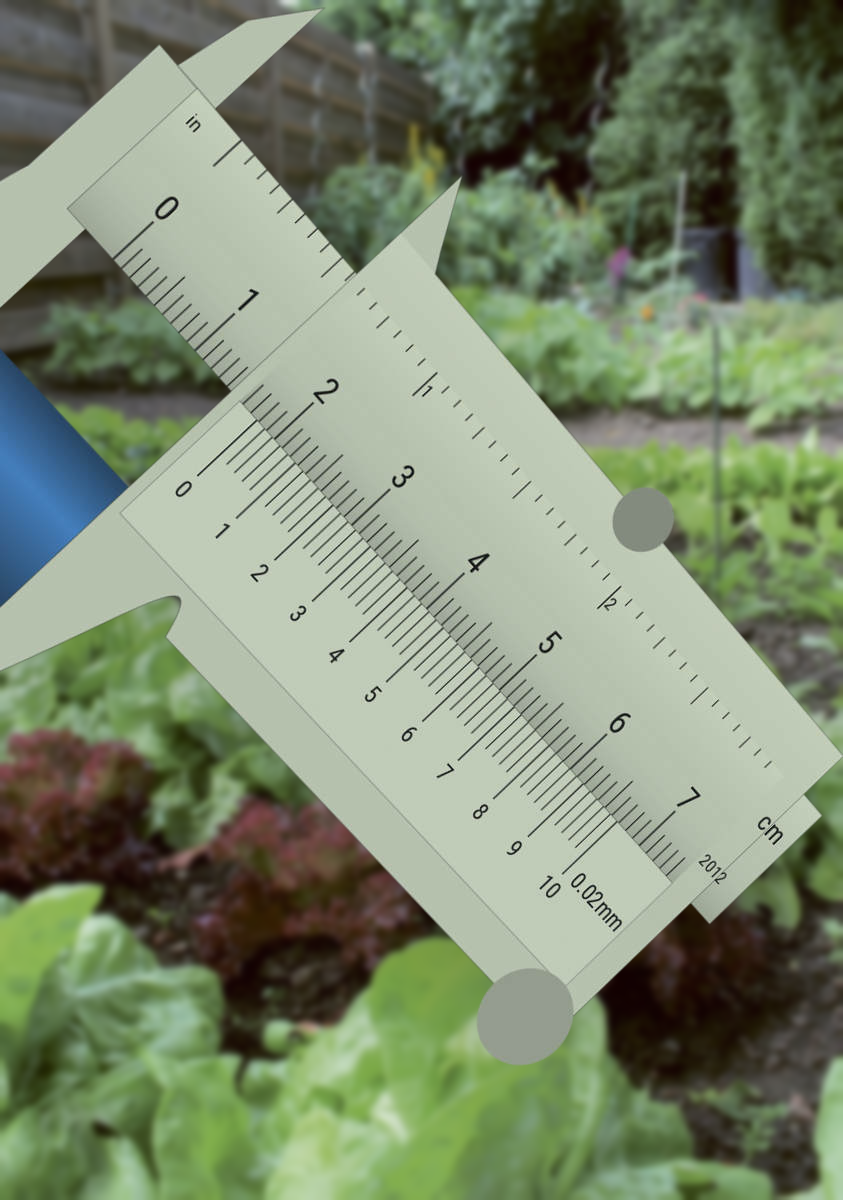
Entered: value=17.8 unit=mm
